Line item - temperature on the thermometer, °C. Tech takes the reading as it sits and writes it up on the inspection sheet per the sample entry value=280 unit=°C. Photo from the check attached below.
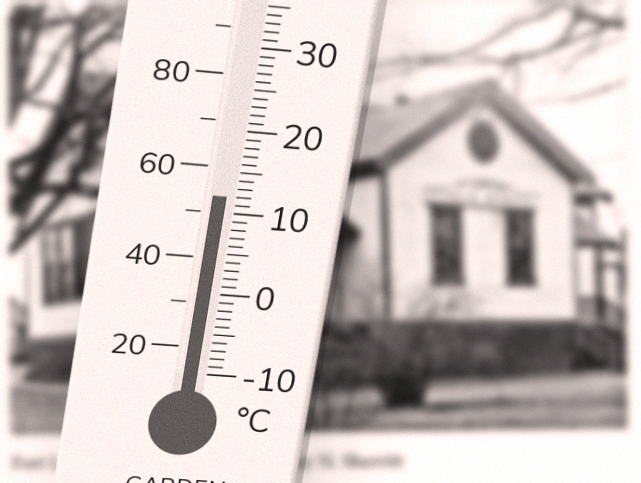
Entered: value=12 unit=°C
